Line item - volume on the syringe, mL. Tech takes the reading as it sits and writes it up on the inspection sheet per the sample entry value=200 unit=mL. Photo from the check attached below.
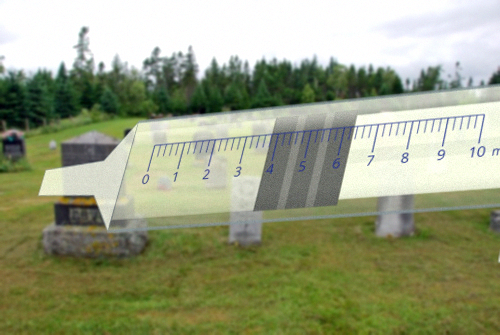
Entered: value=3.8 unit=mL
